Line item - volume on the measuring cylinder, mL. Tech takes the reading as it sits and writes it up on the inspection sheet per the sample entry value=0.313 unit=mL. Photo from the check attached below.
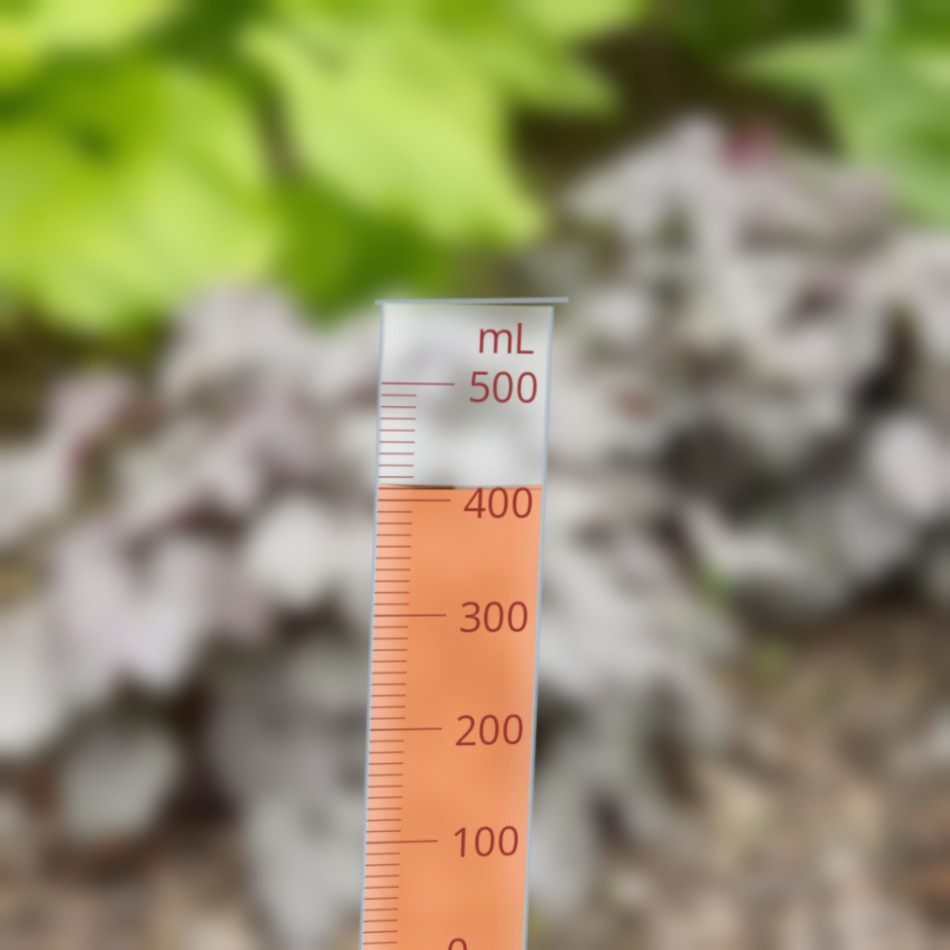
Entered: value=410 unit=mL
